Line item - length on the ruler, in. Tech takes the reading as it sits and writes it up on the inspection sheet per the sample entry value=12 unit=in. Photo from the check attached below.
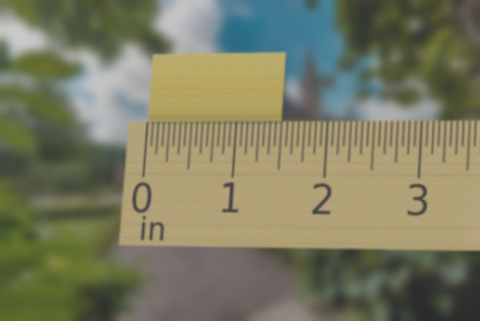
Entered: value=1.5 unit=in
